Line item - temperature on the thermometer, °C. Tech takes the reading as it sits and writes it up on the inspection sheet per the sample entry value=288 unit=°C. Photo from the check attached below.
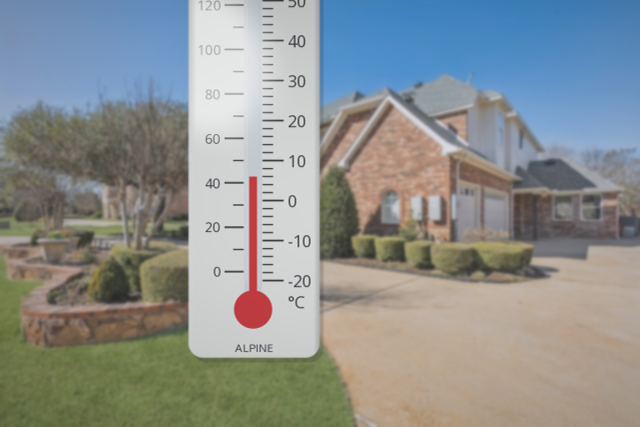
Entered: value=6 unit=°C
